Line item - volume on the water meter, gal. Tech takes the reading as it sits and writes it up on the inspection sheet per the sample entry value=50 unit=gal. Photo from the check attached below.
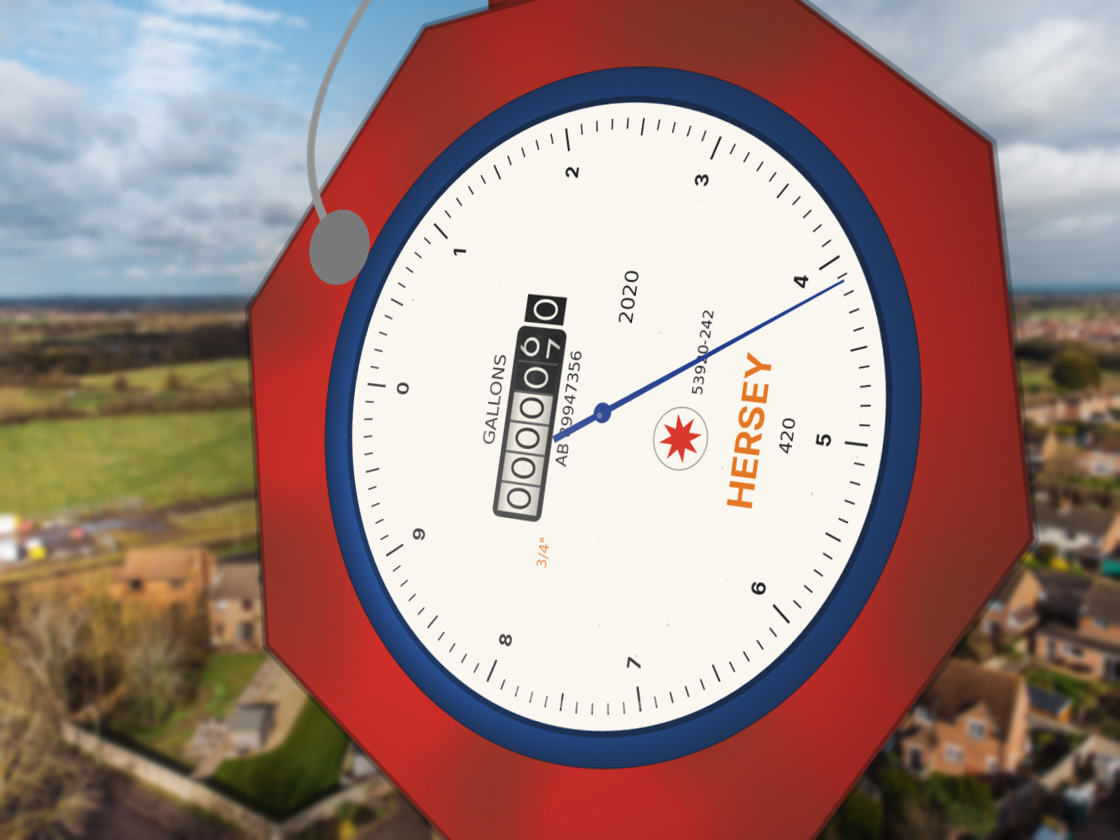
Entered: value=64.1 unit=gal
